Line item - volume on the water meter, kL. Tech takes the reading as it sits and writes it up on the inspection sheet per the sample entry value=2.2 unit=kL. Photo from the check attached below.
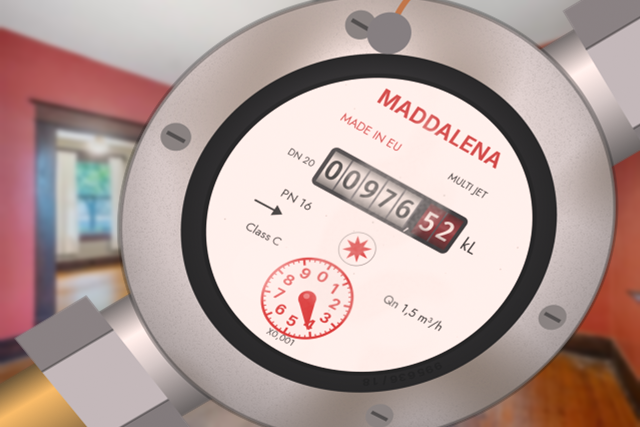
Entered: value=976.524 unit=kL
